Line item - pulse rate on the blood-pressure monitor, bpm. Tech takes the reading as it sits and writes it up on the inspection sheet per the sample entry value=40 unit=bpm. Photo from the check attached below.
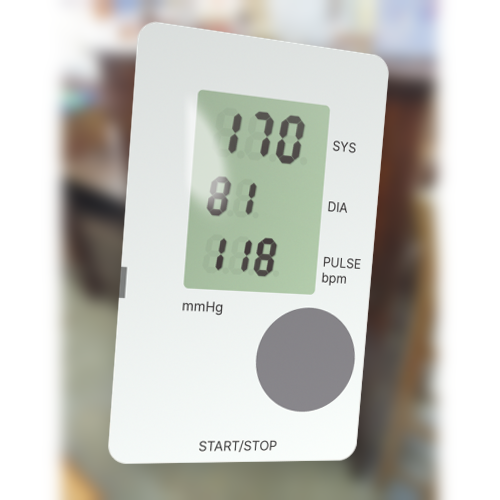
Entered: value=118 unit=bpm
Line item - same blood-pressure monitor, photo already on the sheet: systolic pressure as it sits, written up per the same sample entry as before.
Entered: value=170 unit=mmHg
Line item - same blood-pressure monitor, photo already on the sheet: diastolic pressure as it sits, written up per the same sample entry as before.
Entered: value=81 unit=mmHg
